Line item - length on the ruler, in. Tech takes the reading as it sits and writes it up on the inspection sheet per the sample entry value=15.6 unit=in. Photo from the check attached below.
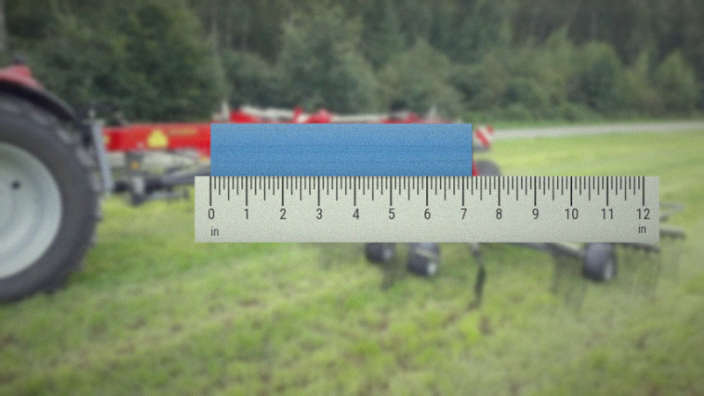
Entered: value=7.25 unit=in
